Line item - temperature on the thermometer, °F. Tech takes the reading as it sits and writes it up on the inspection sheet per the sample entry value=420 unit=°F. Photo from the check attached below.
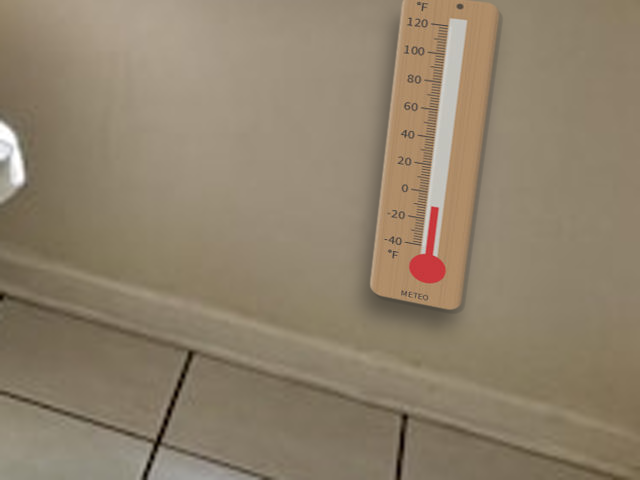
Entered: value=-10 unit=°F
